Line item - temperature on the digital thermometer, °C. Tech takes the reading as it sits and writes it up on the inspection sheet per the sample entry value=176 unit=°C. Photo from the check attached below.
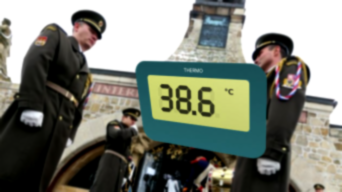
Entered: value=38.6 unit=°C
